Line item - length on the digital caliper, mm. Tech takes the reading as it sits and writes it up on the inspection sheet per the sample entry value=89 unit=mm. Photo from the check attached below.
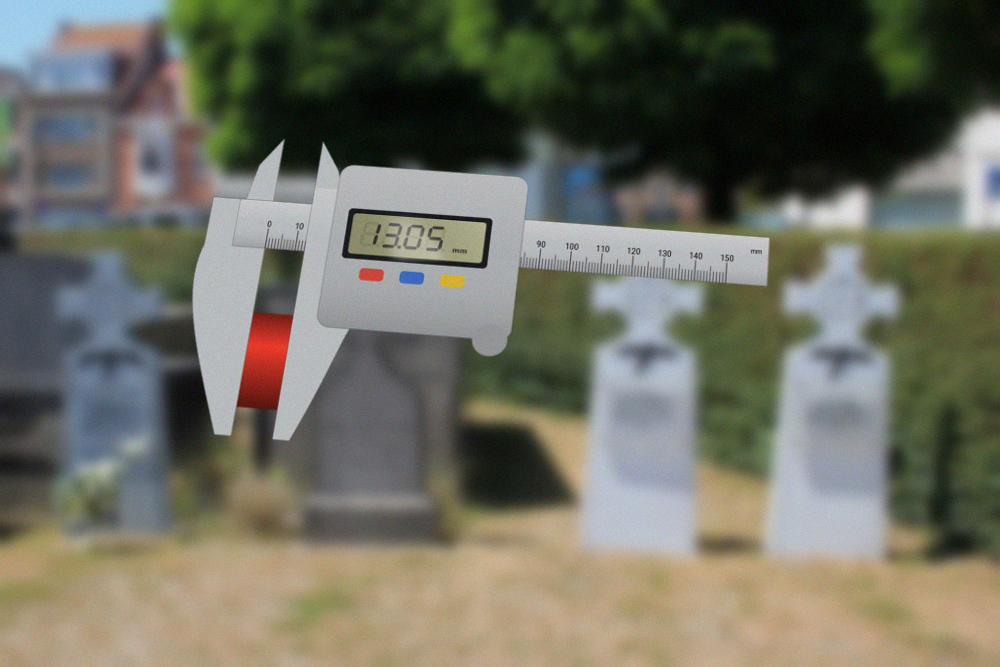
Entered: value=13.05 unit=mm
